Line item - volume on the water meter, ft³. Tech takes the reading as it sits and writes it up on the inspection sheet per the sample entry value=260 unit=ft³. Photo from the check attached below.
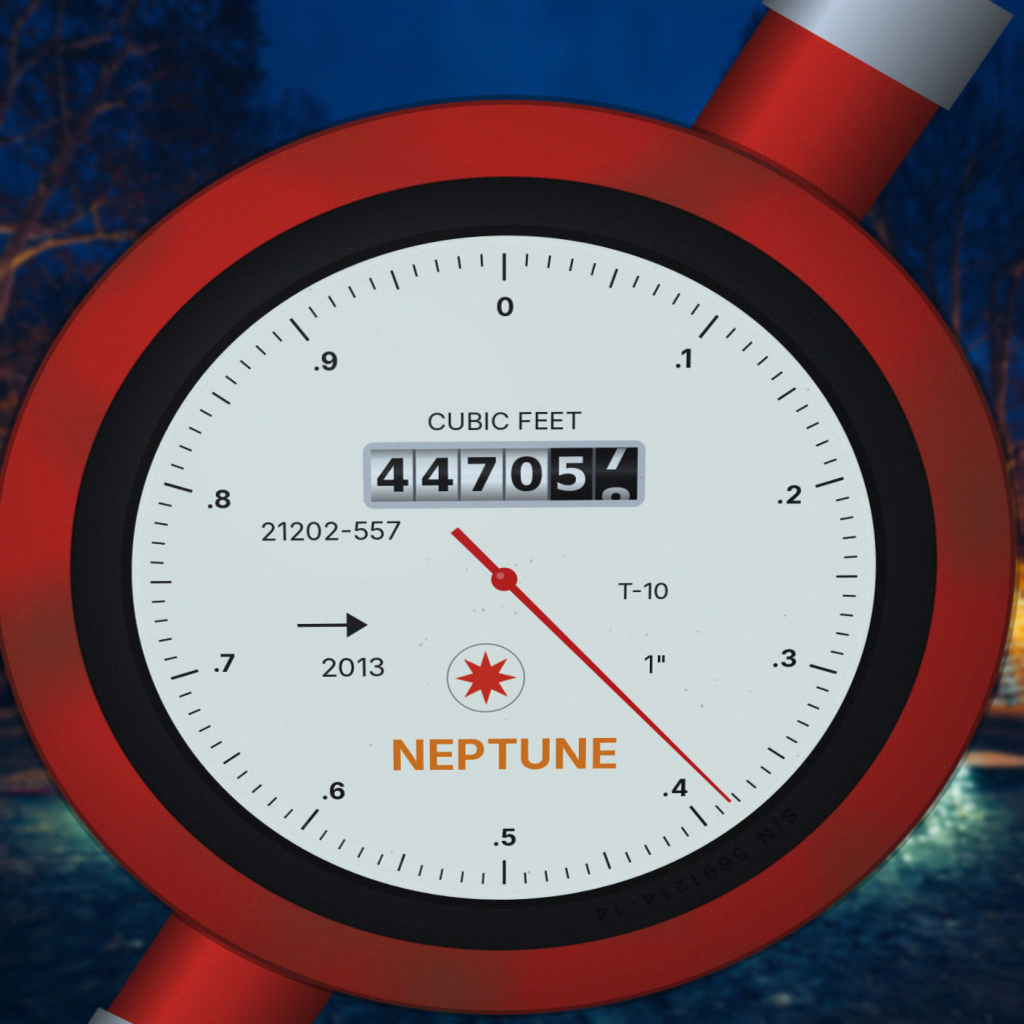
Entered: value=447057.38 unit=ft³
